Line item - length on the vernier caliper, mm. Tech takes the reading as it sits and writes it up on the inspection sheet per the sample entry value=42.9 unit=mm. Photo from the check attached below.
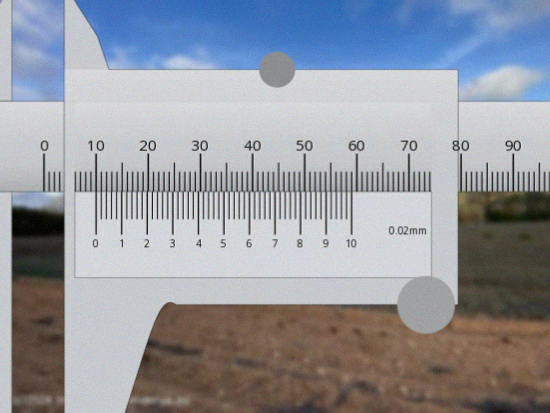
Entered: value=10.0 unit=mm
